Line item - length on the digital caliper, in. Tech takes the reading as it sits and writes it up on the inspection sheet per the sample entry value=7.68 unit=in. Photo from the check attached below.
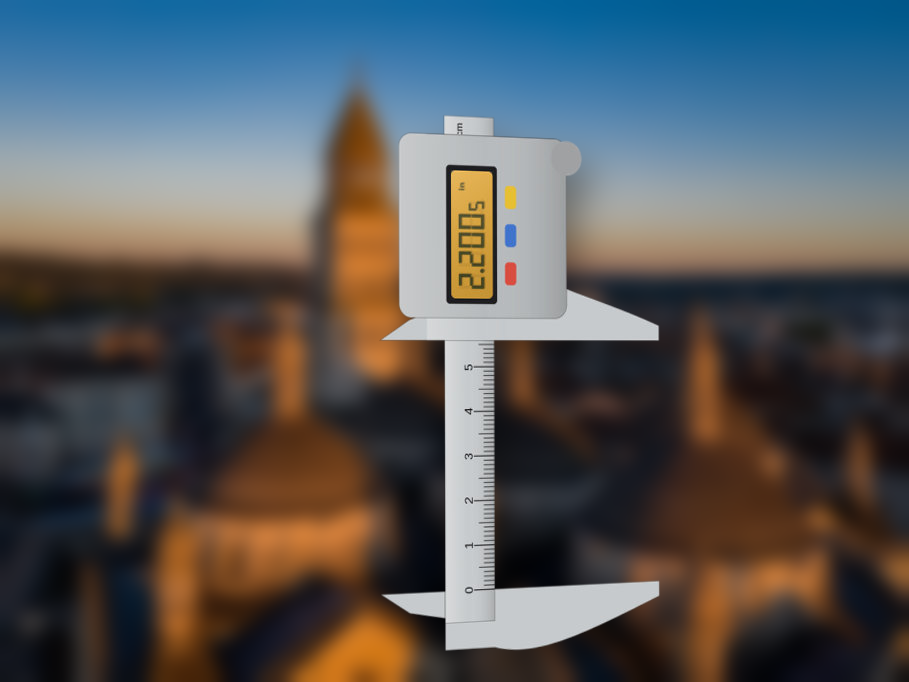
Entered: value=2.2005 unit=in
